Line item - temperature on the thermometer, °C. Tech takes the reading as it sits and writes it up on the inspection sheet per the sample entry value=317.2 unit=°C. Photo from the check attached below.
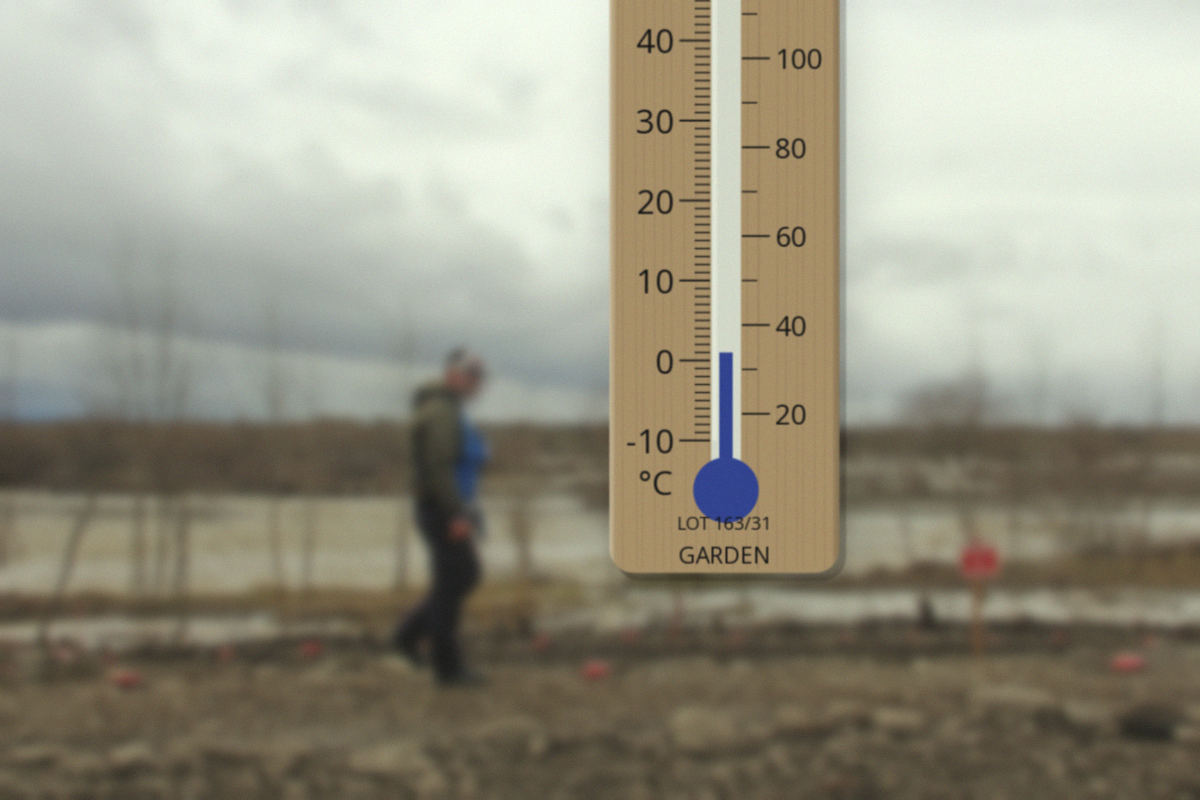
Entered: value=1 unit=°C
